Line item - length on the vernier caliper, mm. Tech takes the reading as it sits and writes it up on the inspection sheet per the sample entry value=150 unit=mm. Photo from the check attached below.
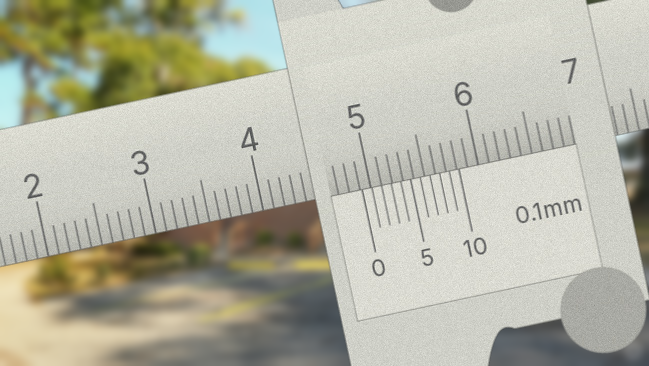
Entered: value=49.2 unit=mm
